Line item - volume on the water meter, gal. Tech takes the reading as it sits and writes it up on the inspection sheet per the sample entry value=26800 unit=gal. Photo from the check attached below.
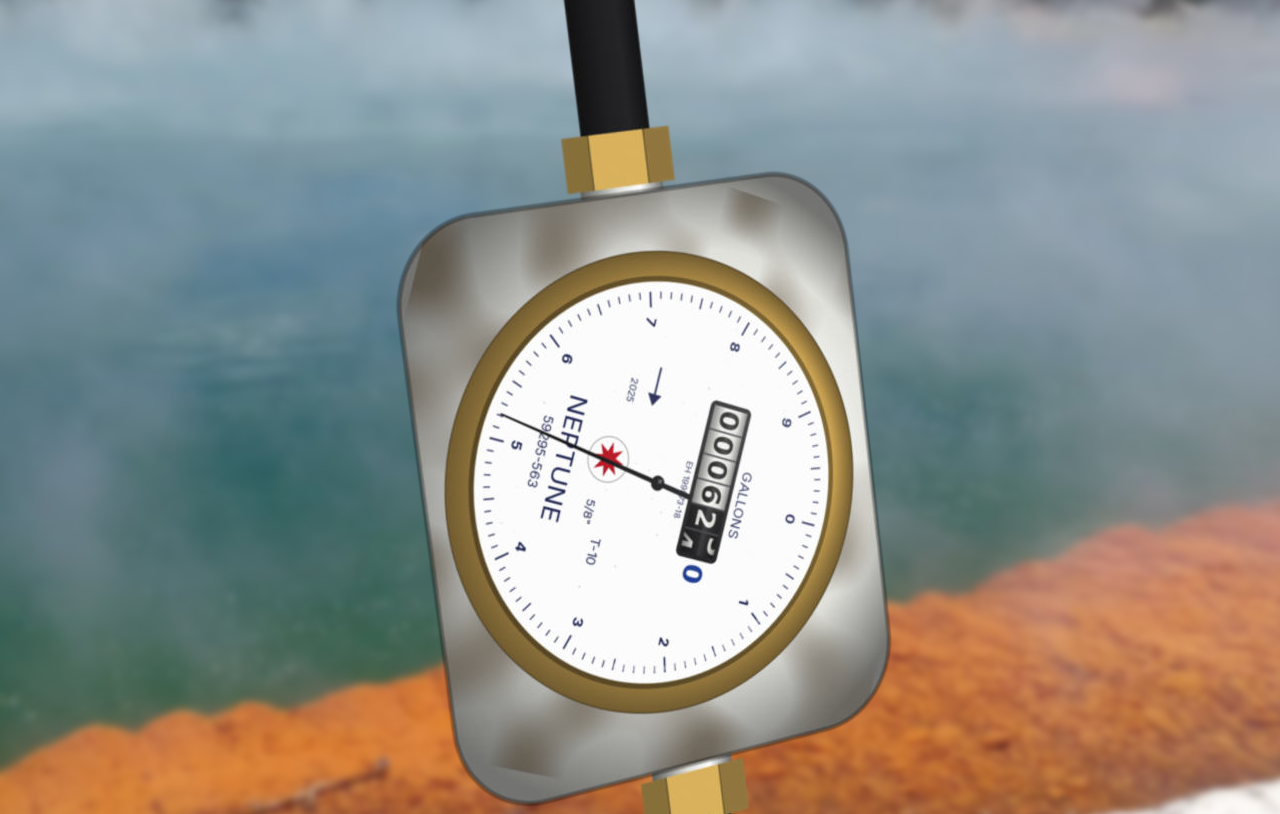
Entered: value=6235.2 unit=gal
